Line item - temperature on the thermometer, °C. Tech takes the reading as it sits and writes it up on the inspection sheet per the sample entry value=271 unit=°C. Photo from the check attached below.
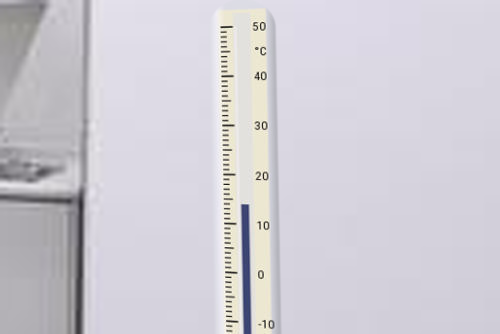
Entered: value=14 unit=°C
